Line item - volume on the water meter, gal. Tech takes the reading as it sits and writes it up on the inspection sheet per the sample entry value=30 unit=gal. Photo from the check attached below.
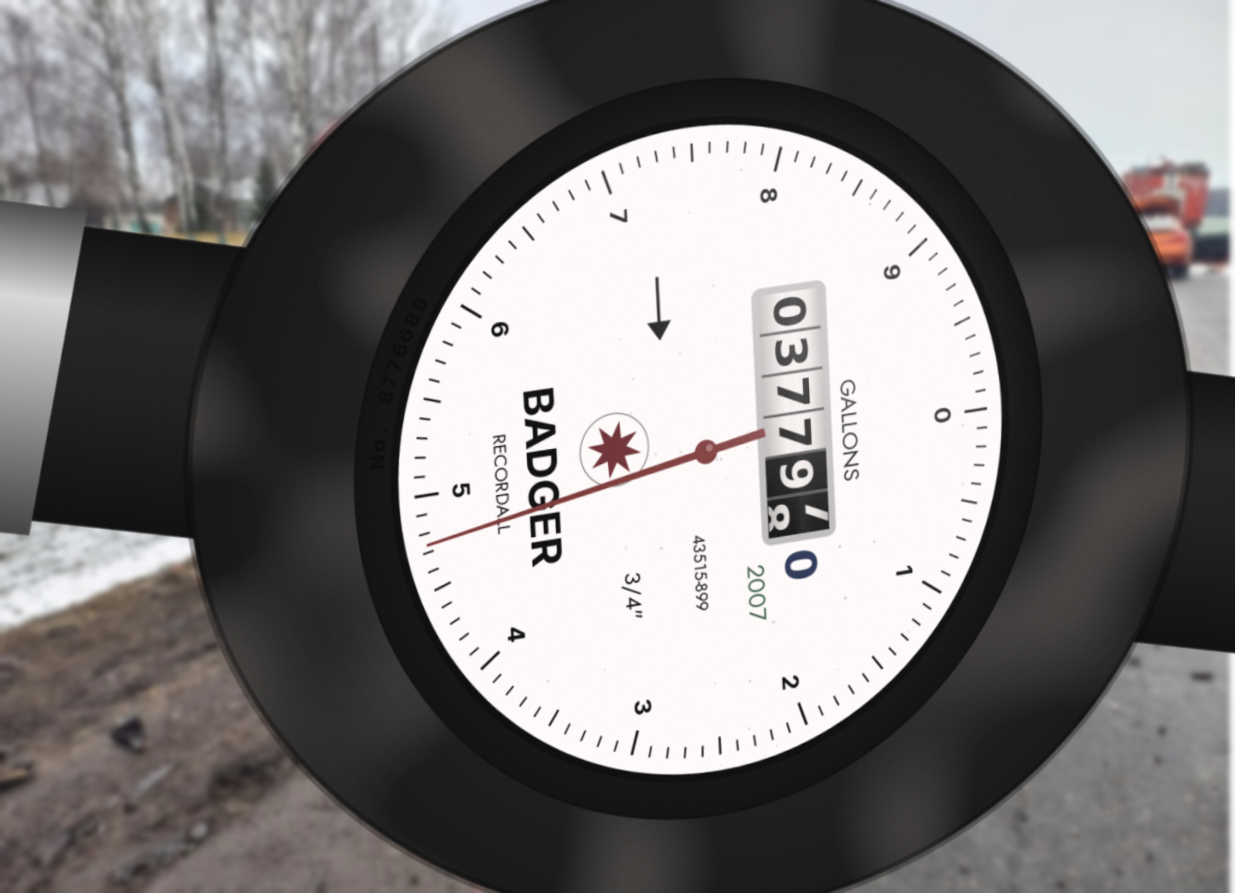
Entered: value=377974.7 unit=gal
